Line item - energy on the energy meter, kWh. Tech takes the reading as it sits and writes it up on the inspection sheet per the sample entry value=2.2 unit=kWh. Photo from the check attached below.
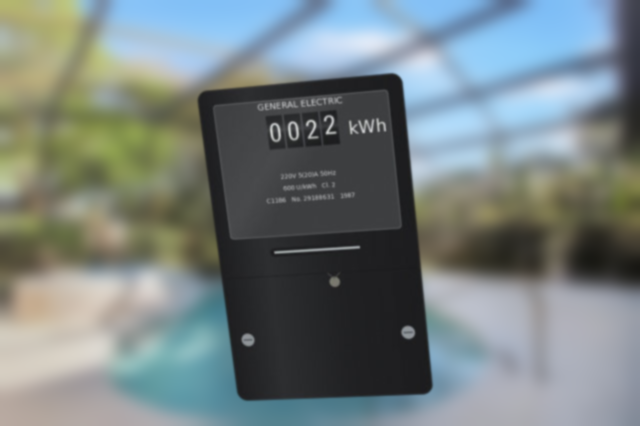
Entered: value=22 unit=kWh
